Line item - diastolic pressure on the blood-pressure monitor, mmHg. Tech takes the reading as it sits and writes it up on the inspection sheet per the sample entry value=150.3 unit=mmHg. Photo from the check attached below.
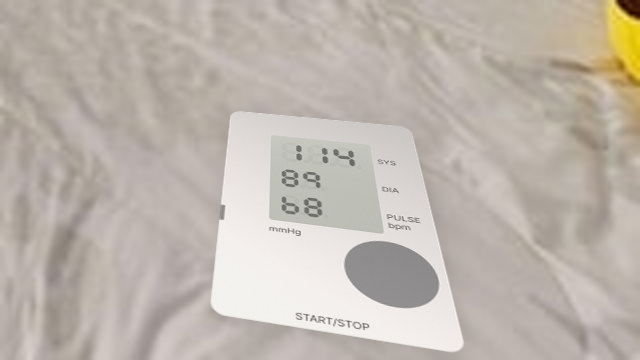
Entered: value=89 unit=mmHg
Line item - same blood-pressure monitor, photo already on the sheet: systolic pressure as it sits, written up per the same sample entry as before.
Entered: value=114 unit=mmHg
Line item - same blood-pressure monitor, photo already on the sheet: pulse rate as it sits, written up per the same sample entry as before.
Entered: value=68 unit=bpm
